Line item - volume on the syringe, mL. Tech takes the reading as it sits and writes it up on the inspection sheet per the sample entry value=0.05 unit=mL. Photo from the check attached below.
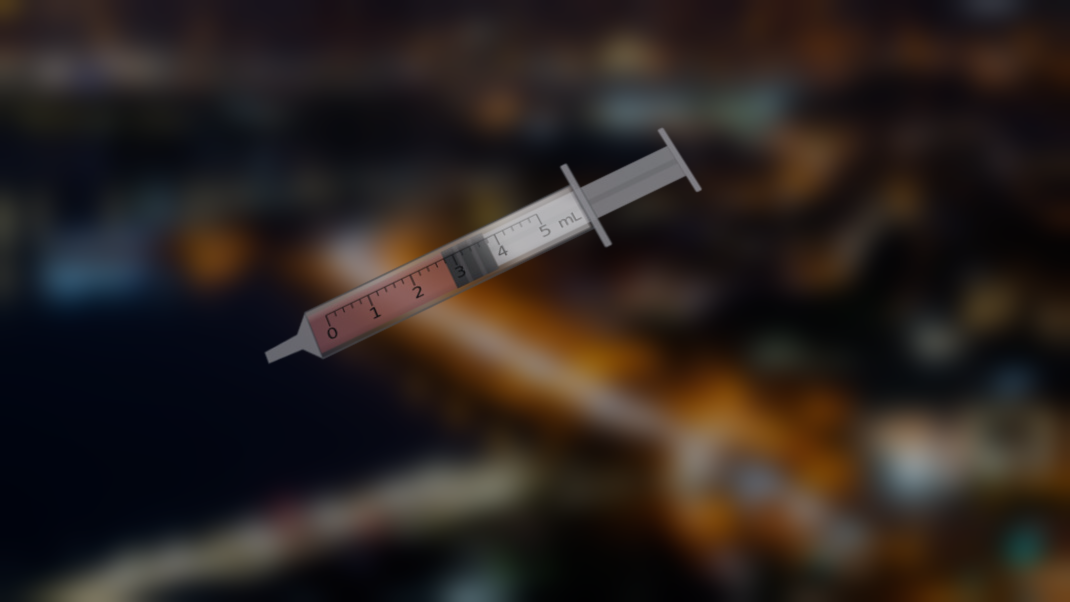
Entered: value=2.8 unit=mL
